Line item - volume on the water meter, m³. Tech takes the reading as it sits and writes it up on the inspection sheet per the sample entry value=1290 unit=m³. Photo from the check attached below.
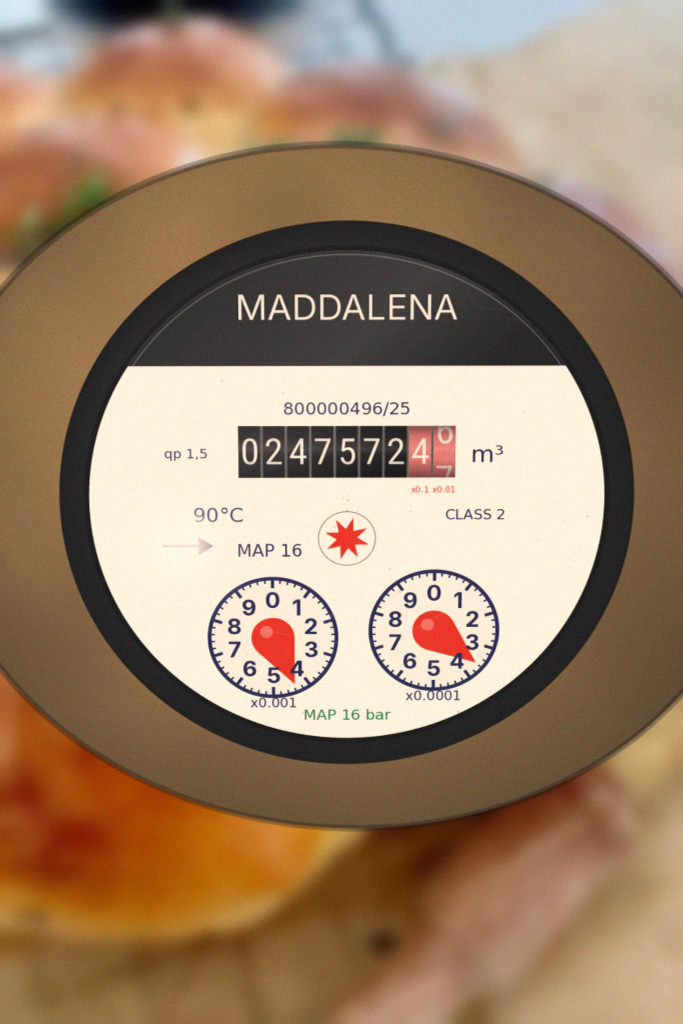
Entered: value=247572.4643 unit=m³
